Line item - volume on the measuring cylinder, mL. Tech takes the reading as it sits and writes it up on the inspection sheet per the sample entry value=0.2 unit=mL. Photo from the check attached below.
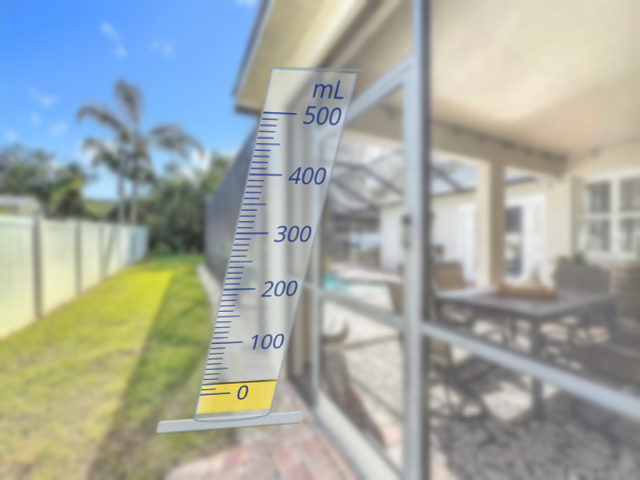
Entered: value=20 unit=mL
